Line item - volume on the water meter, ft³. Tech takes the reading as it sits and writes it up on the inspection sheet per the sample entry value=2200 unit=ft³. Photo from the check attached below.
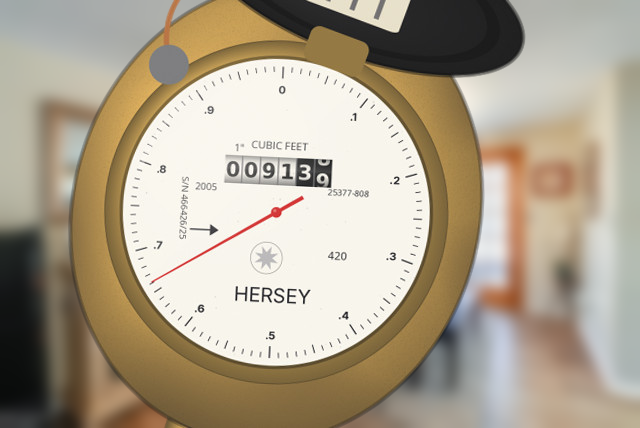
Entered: value=9138.66 unit=ft³
